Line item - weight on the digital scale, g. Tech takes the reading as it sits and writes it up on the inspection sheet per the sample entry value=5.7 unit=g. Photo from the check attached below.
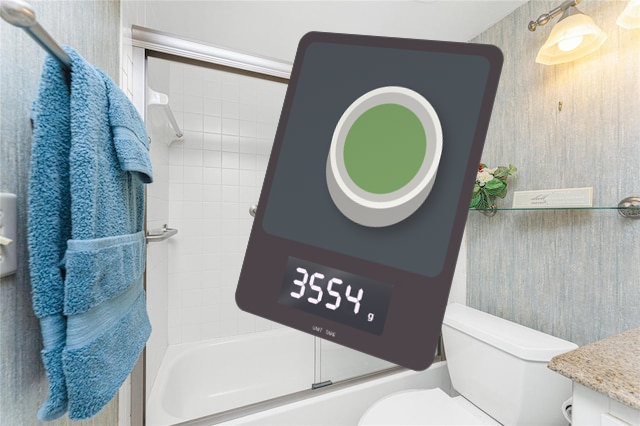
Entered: value=3554 unit=g
